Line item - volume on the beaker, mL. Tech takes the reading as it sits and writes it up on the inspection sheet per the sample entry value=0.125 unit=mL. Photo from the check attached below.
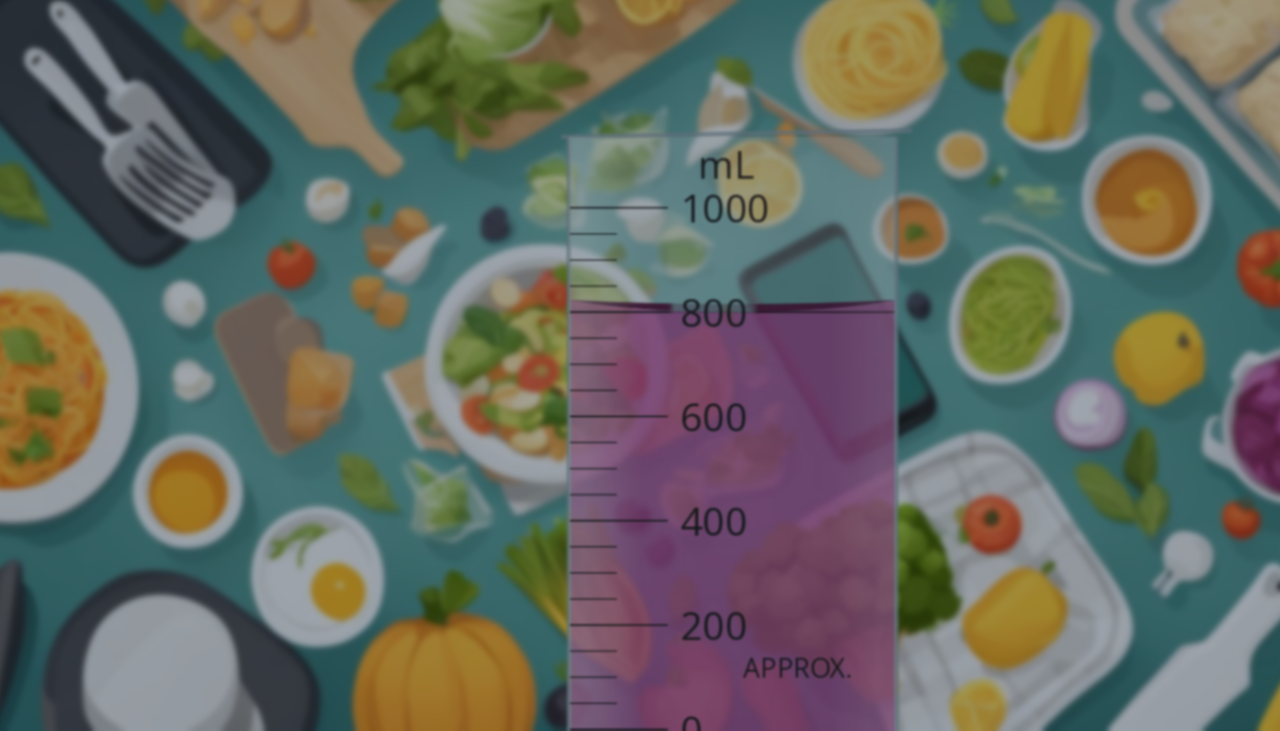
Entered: value=800 unit=mL
